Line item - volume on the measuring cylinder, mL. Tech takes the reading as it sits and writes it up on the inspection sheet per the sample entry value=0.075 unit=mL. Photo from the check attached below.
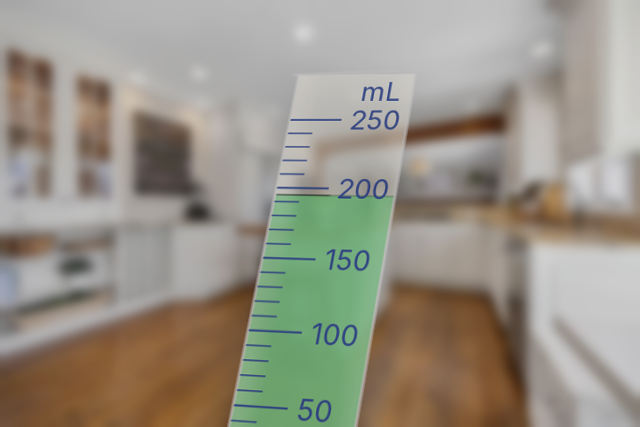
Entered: value=195 unit=mL
